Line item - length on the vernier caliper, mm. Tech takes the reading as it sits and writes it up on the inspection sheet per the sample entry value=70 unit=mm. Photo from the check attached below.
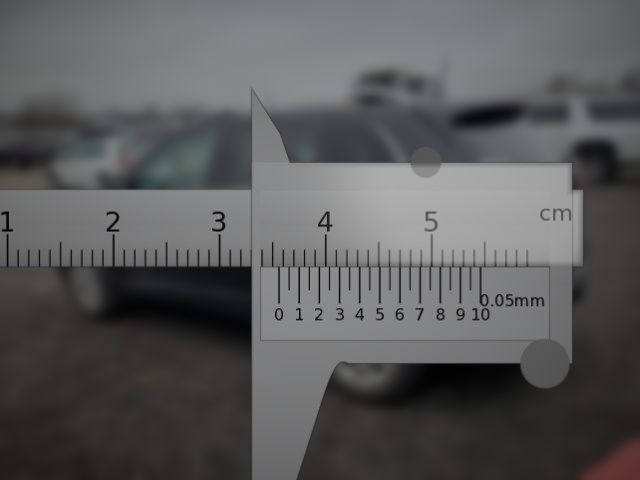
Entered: value=35.6 unit=mm
